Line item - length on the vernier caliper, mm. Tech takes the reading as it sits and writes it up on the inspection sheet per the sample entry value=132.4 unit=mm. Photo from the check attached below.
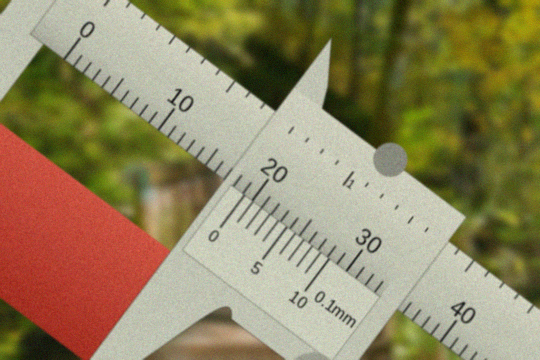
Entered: value=19.2 unit=mm
